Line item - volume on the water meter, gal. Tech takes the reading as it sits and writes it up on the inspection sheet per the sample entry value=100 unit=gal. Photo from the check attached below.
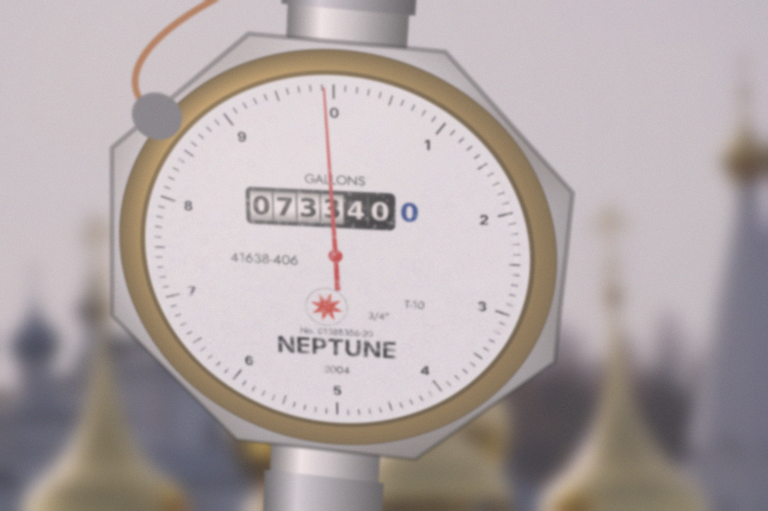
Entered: value=733399.9 unit=gal
